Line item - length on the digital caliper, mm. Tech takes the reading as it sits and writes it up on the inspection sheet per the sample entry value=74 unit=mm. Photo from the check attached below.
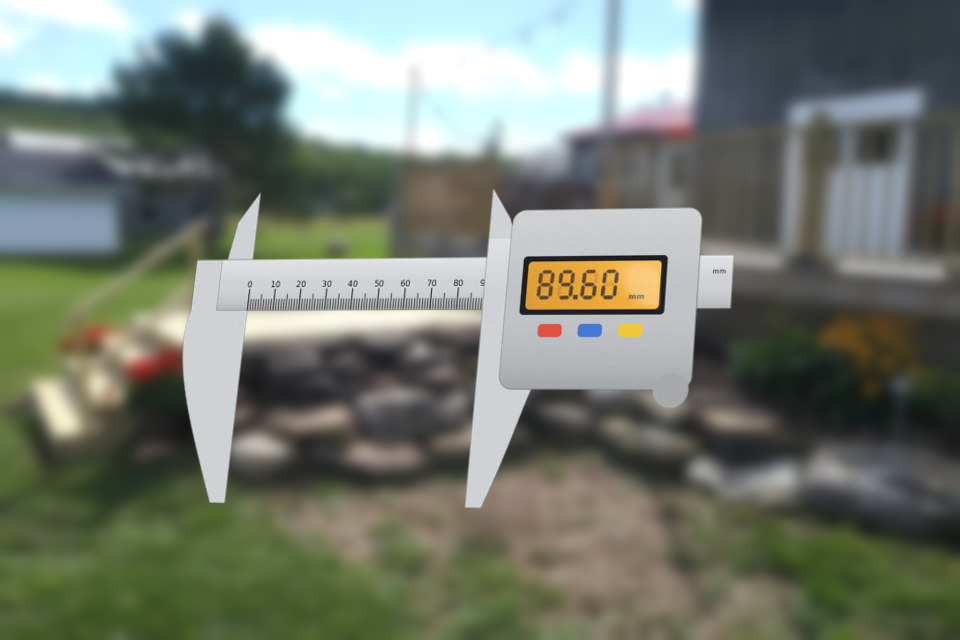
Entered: value=89.60 unit=mm
